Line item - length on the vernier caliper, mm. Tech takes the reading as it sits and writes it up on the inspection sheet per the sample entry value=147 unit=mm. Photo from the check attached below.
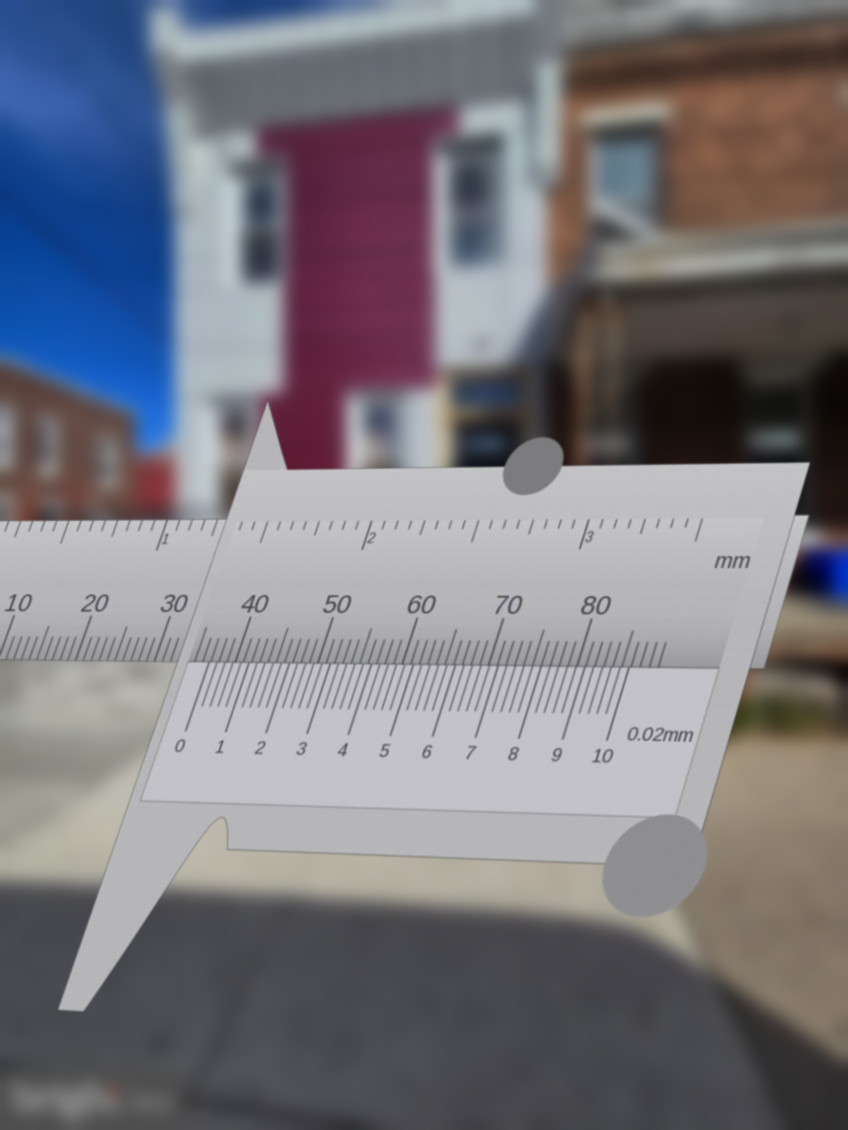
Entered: value=36.8 unit=mm
